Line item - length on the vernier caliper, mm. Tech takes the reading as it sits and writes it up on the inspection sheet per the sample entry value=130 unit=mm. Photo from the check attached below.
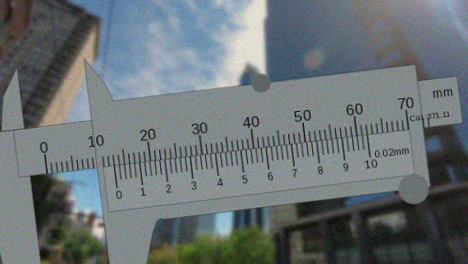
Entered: value=13.0 unit=mm
